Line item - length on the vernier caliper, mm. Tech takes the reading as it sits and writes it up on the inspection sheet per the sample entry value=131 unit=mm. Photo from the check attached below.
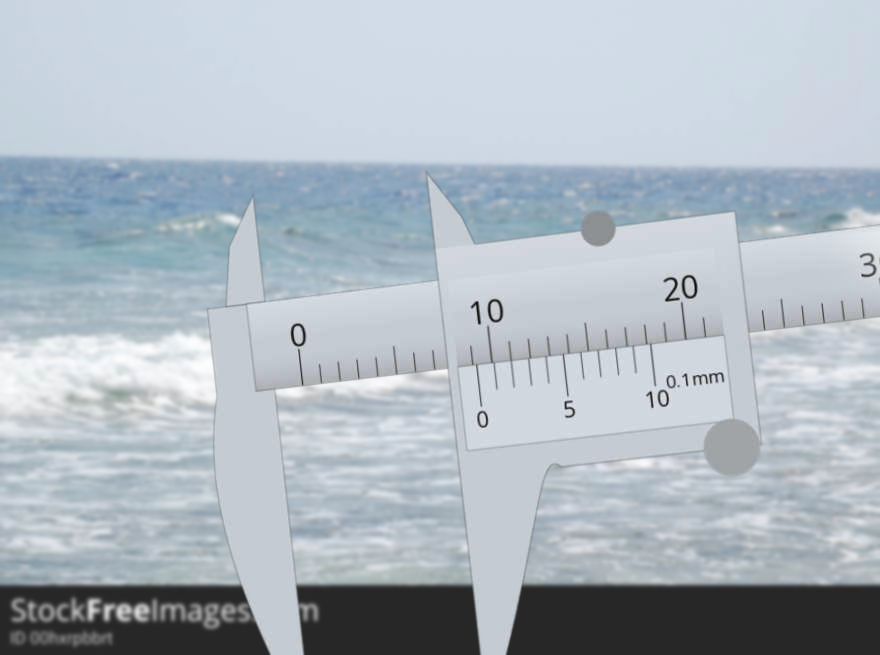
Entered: value=9.2 unit=mm
